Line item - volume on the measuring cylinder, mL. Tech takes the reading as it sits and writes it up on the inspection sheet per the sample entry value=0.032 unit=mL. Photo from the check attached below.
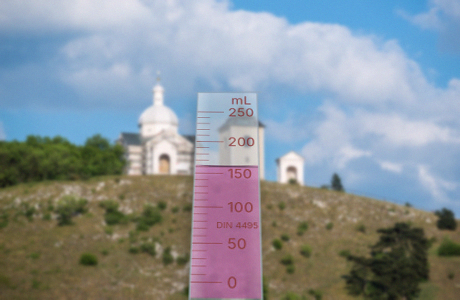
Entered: value=160 unit=mL
